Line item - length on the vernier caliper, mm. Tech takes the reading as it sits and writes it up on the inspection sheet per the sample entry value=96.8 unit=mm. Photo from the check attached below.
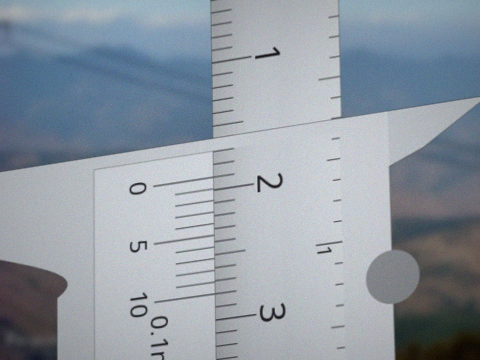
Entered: value=19.0 unit=mm
